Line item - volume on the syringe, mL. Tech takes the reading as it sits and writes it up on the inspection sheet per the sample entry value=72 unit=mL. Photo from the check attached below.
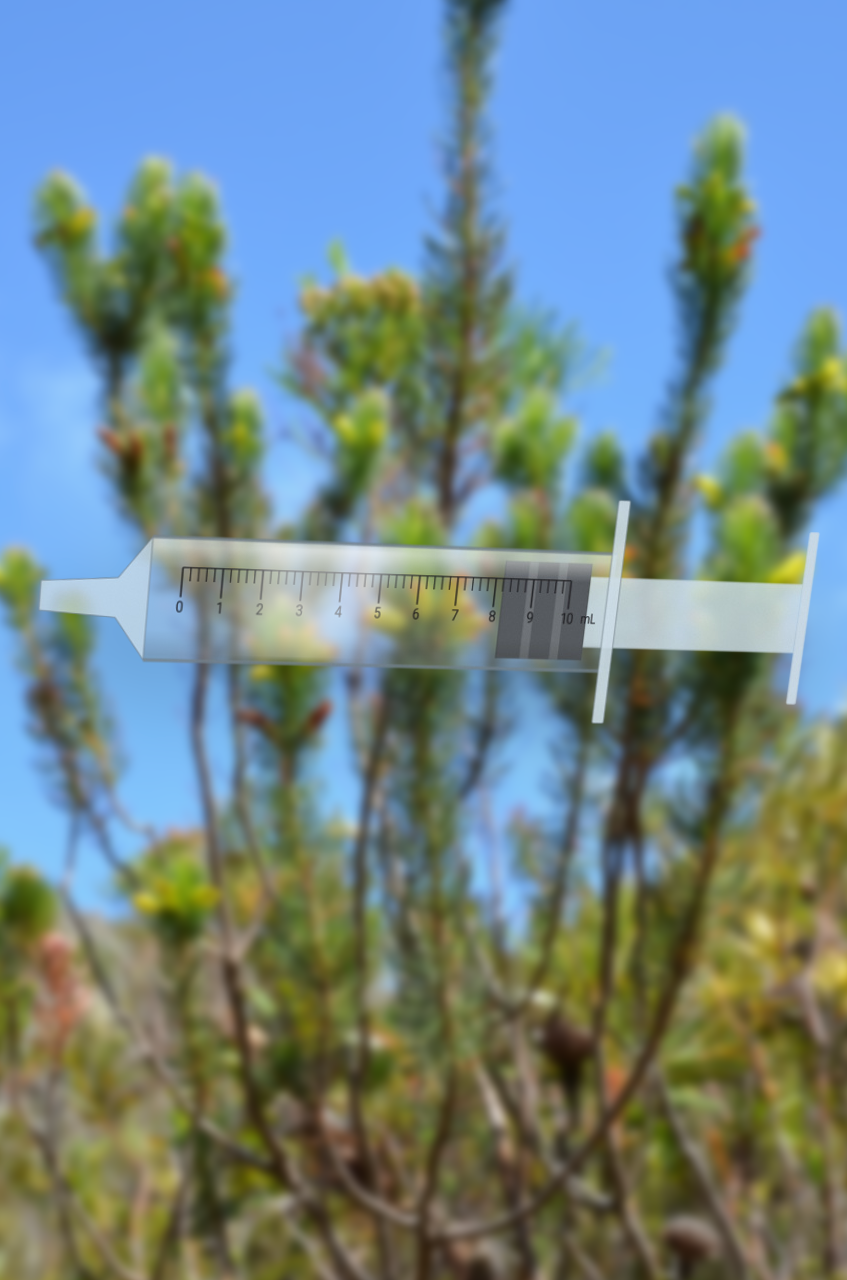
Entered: value=8.2 unit=mL
